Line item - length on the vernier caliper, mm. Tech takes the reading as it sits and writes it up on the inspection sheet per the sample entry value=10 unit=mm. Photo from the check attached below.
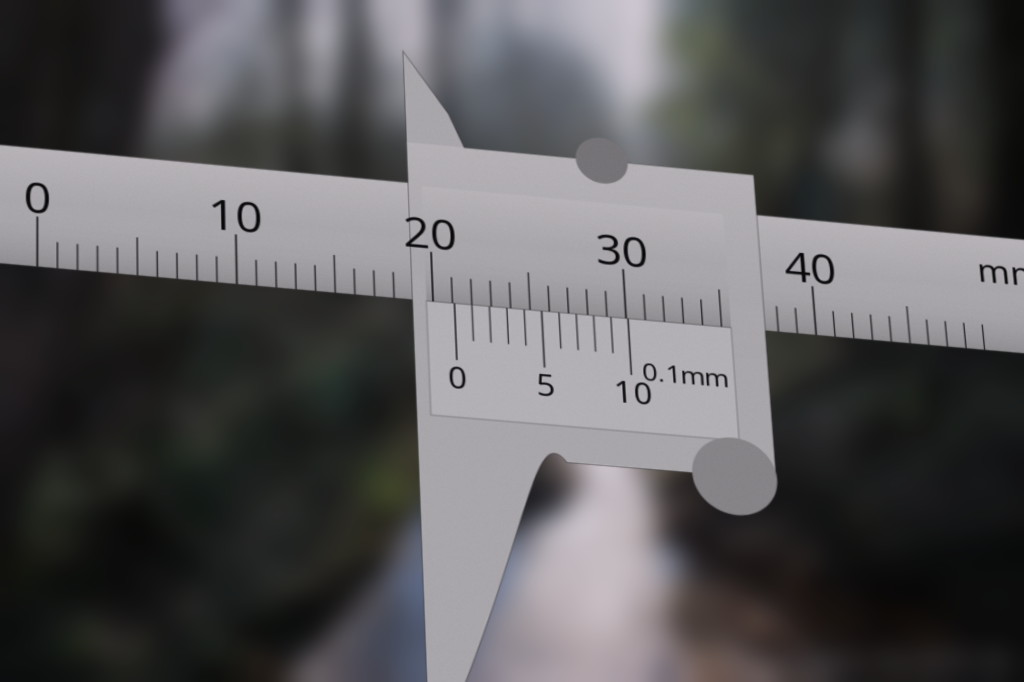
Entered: value=21.1 unit=mm
